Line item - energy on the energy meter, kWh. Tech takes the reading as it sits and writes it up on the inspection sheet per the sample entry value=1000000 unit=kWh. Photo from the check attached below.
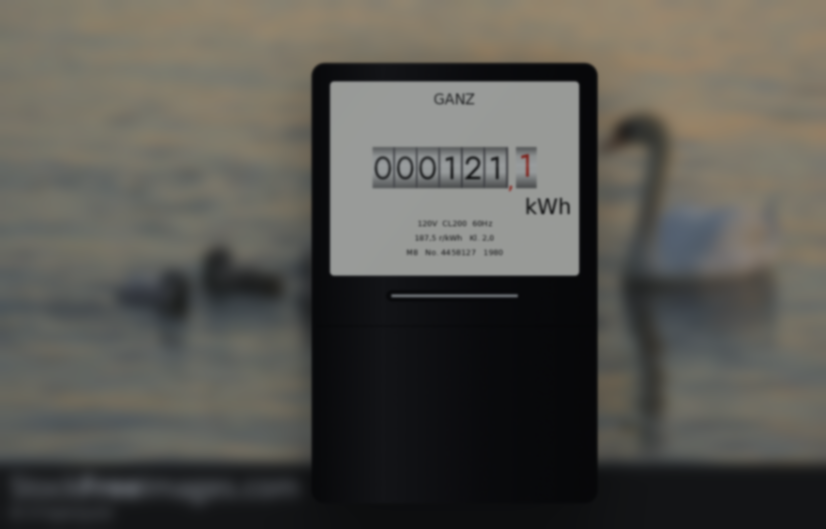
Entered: value=121.1 unit=kWh
